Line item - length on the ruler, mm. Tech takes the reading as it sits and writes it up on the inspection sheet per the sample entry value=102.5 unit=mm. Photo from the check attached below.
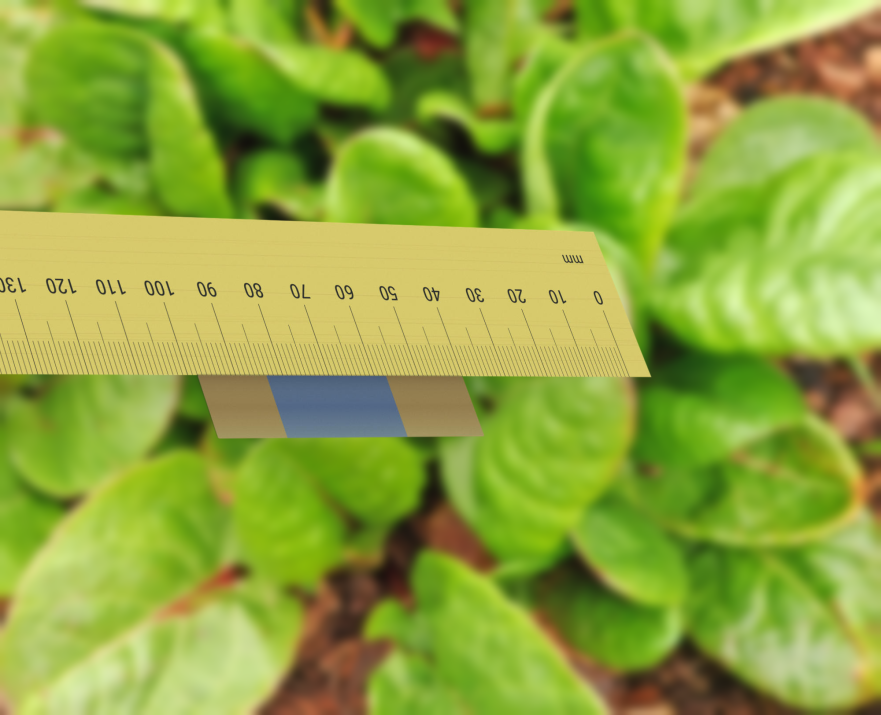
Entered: value=58 unit=mm
